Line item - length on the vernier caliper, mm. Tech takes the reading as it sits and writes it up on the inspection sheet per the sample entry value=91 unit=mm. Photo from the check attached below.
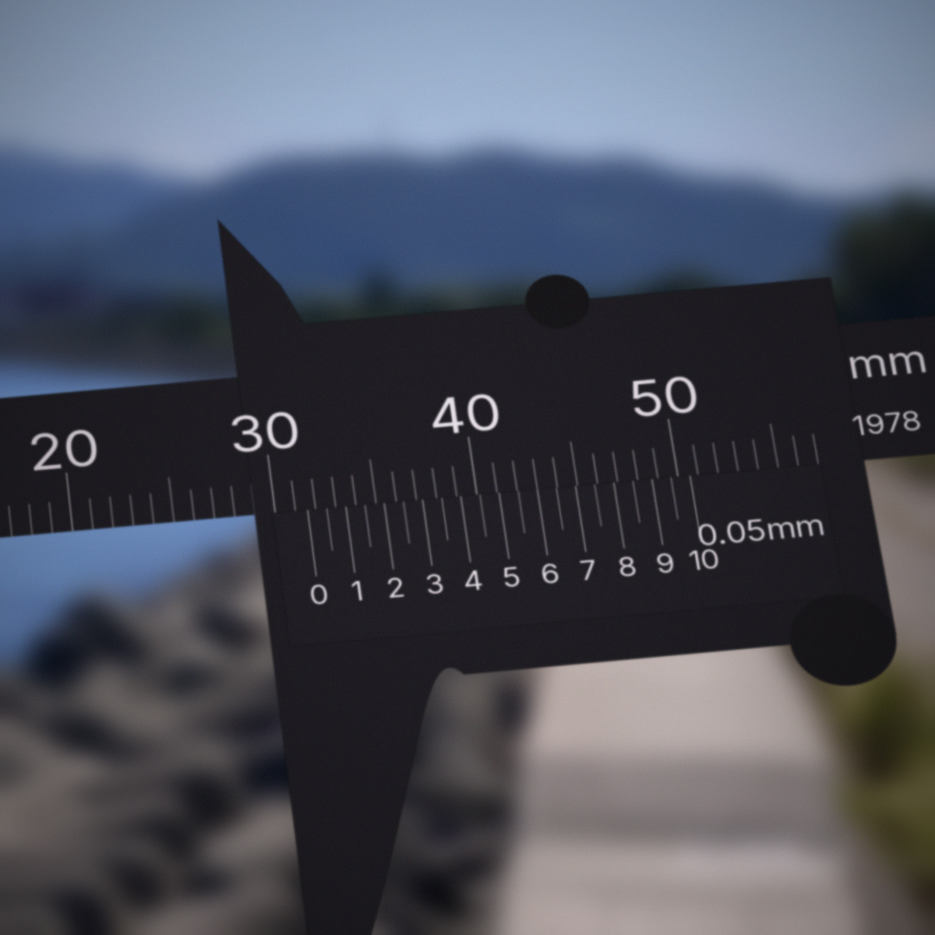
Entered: value=31.6 unit=mm
